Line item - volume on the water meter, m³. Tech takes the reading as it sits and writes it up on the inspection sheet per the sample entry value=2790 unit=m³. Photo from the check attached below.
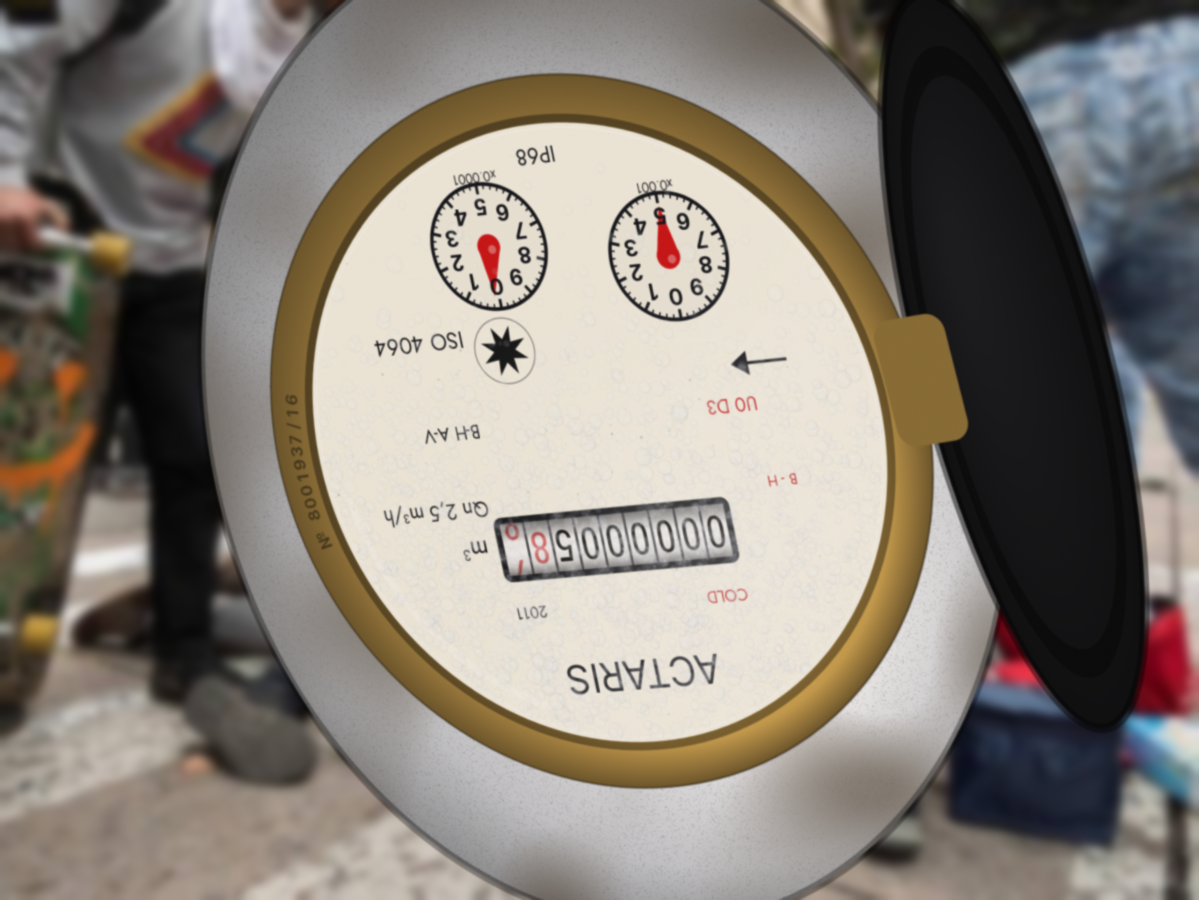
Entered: value=5.8750 unit=m³
